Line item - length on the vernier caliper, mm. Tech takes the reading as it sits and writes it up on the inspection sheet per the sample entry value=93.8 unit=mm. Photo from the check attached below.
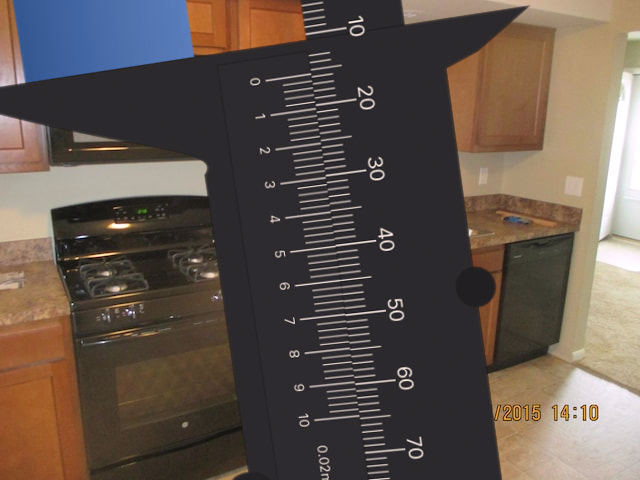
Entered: value=15.6 unit=mm
